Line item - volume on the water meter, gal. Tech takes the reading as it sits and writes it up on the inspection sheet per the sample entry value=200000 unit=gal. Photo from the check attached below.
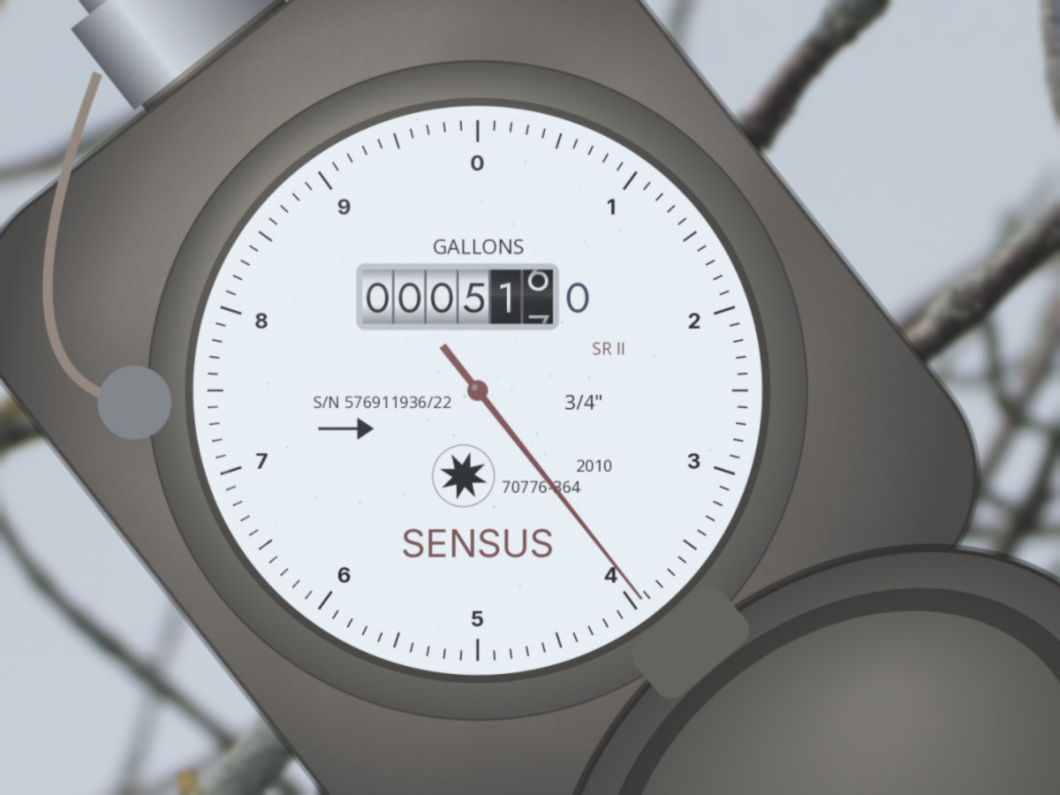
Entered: value=5163.9 unit=gal
